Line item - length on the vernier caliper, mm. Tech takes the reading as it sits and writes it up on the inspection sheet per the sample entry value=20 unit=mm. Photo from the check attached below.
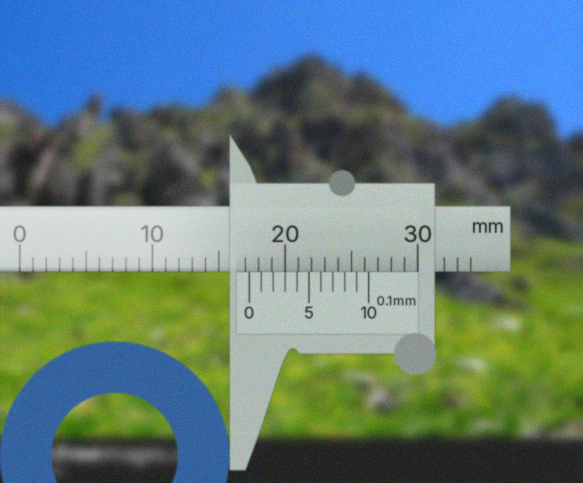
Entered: value=17.3 unit=mm
